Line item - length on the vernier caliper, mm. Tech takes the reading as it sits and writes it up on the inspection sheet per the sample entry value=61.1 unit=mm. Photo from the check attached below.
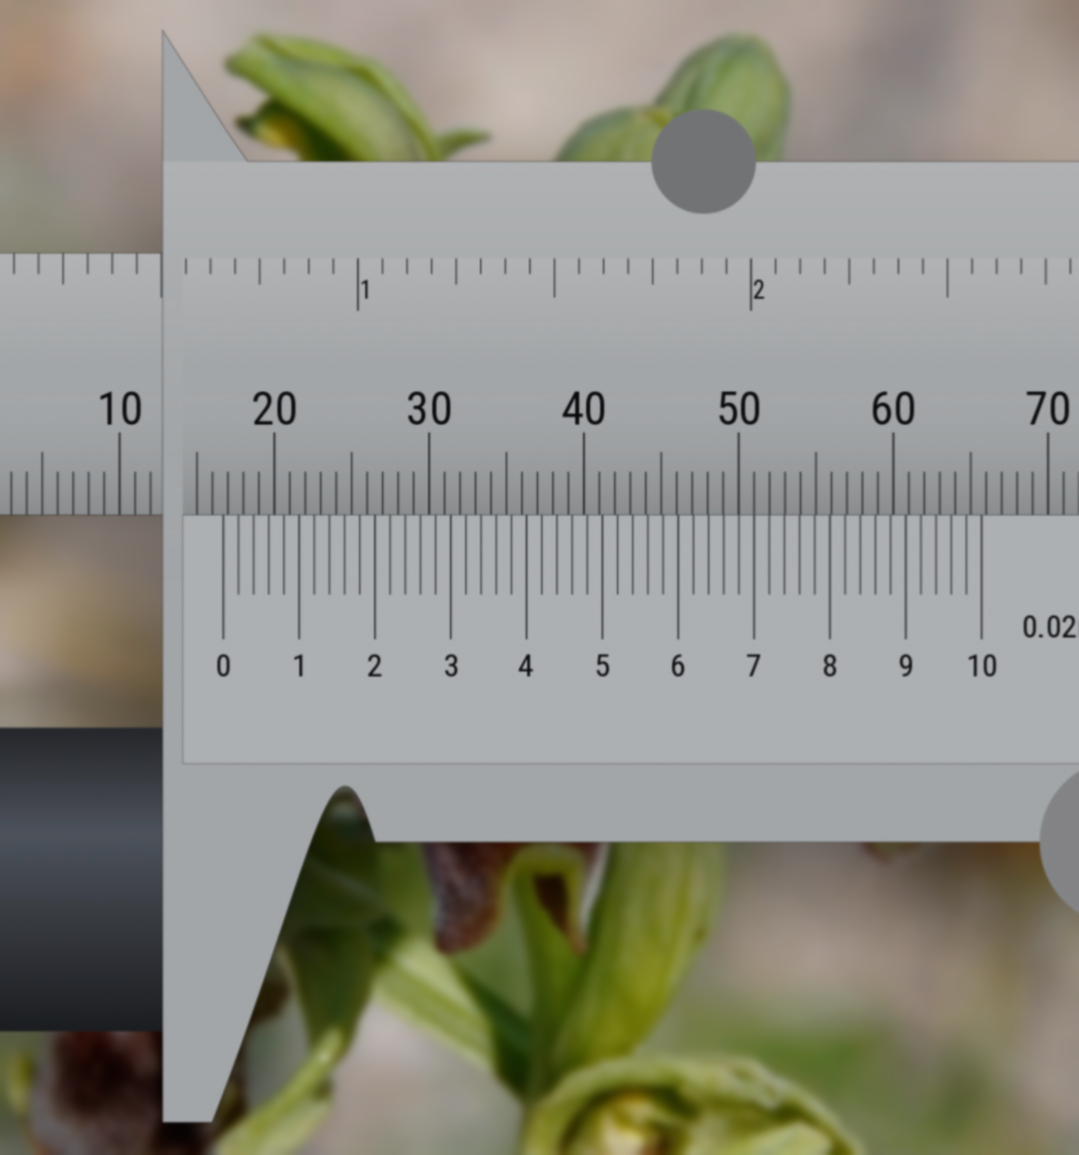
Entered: value=16.7 unit=mm
